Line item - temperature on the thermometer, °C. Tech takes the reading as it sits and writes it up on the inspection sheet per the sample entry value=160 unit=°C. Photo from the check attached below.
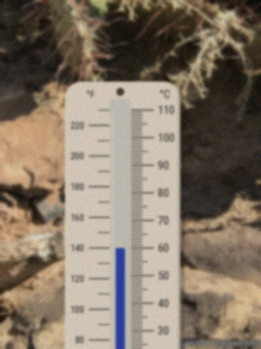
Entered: value=60 unit=°C
